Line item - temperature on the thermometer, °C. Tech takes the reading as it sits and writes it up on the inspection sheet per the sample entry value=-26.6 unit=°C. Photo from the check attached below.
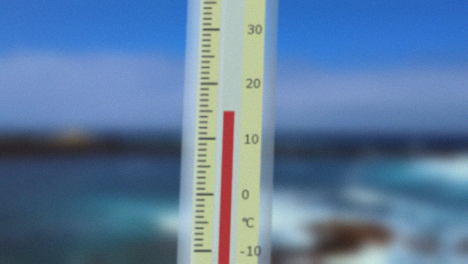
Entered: value=15 unit=°C
